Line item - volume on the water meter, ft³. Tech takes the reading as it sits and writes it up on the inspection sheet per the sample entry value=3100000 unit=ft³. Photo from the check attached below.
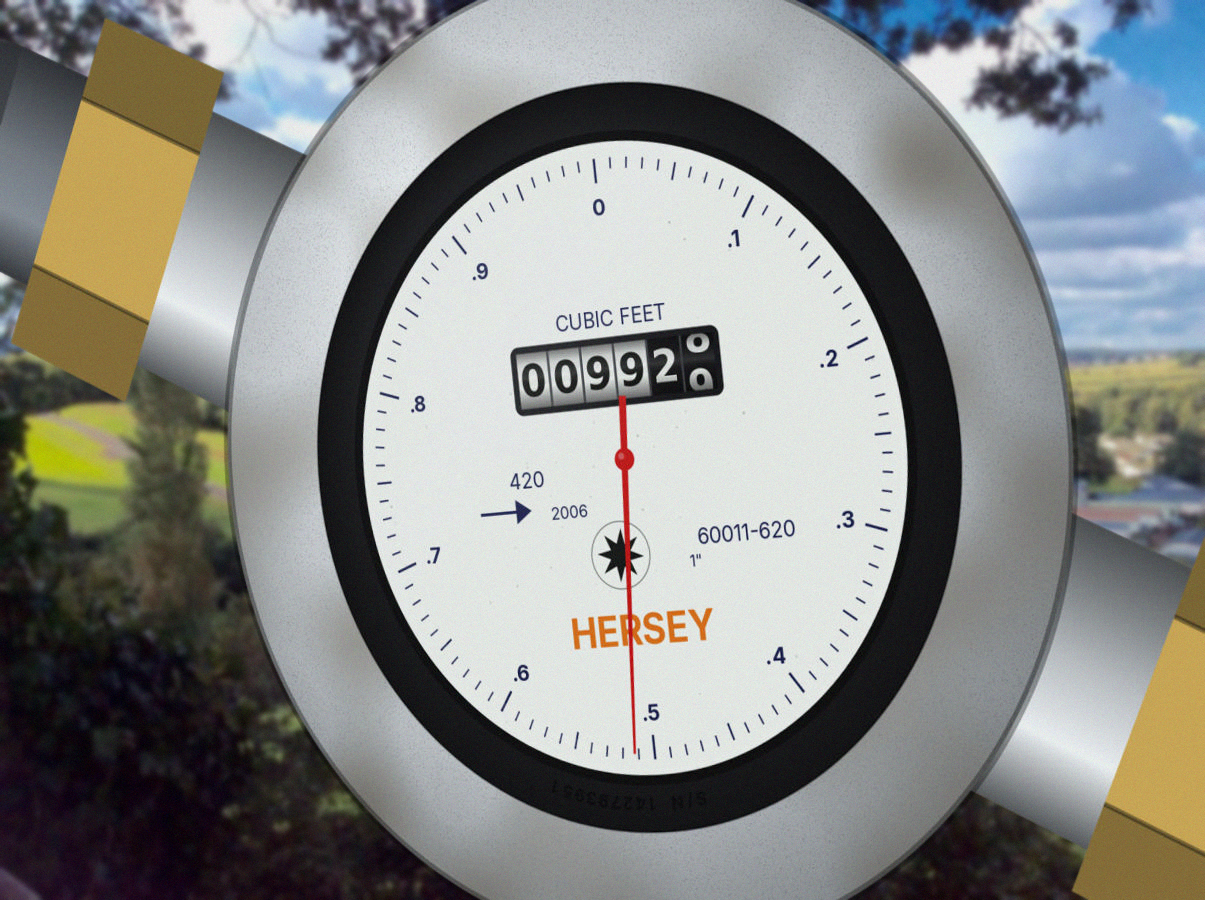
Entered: value=9928.51 unit=ft³
